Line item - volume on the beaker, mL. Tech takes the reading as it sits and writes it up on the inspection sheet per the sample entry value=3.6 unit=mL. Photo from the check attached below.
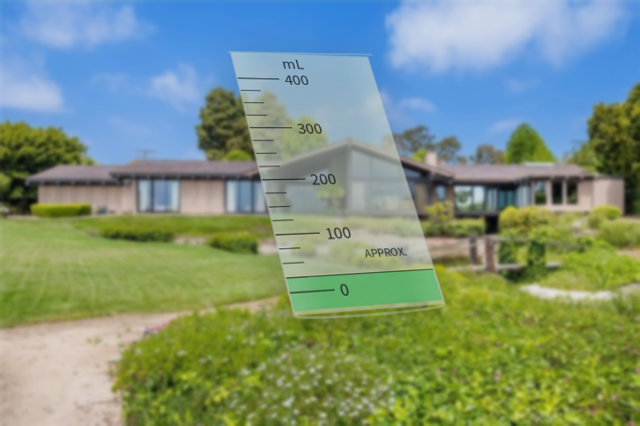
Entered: value=25 unit=mL
